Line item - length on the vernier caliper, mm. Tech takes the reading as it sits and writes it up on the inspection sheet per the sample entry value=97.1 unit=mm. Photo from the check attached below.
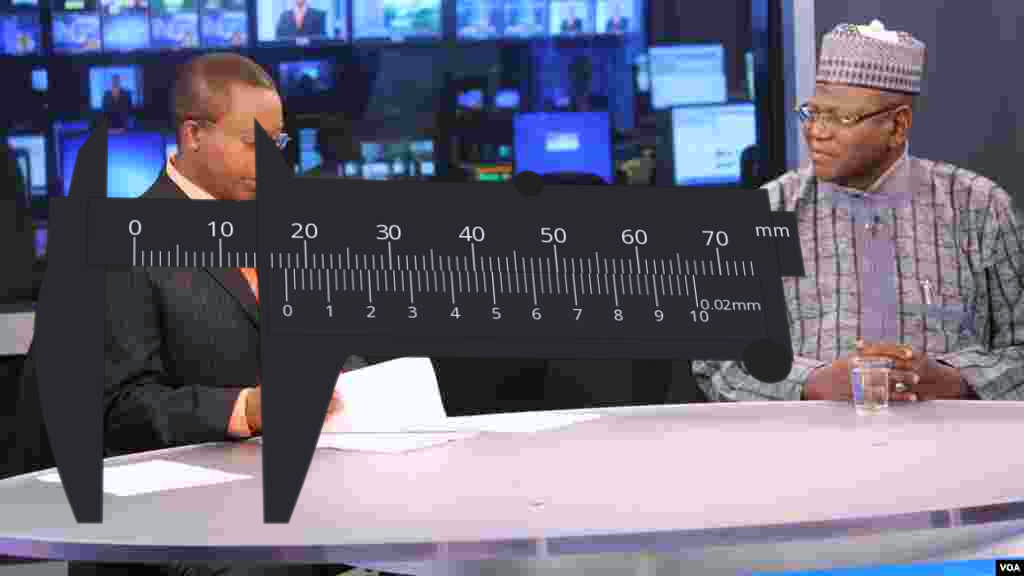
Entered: value=17.6 unit=mm
